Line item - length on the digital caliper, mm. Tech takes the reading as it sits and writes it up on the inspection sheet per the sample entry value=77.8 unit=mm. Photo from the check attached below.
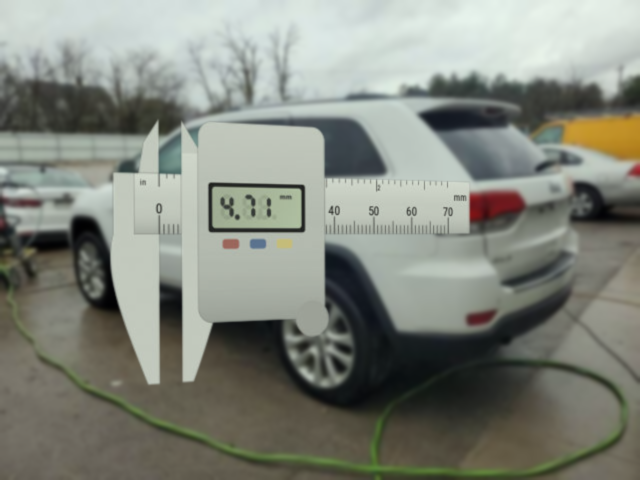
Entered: value=4.71 unit=mm
